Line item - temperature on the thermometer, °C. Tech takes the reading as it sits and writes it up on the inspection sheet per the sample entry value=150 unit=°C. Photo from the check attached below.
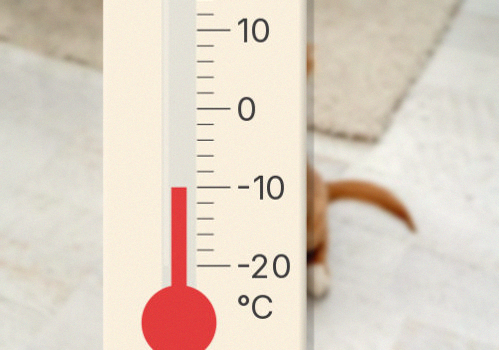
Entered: value=-10 unit=°C
